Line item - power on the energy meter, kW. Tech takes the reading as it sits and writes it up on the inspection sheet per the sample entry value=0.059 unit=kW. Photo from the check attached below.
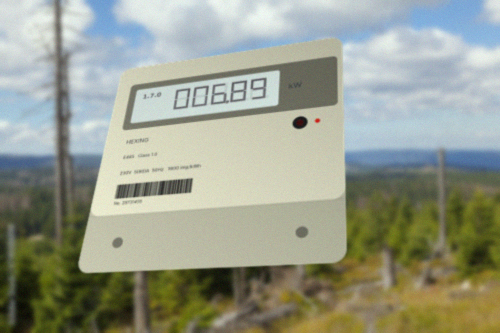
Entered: value=6.89 unit=kW
